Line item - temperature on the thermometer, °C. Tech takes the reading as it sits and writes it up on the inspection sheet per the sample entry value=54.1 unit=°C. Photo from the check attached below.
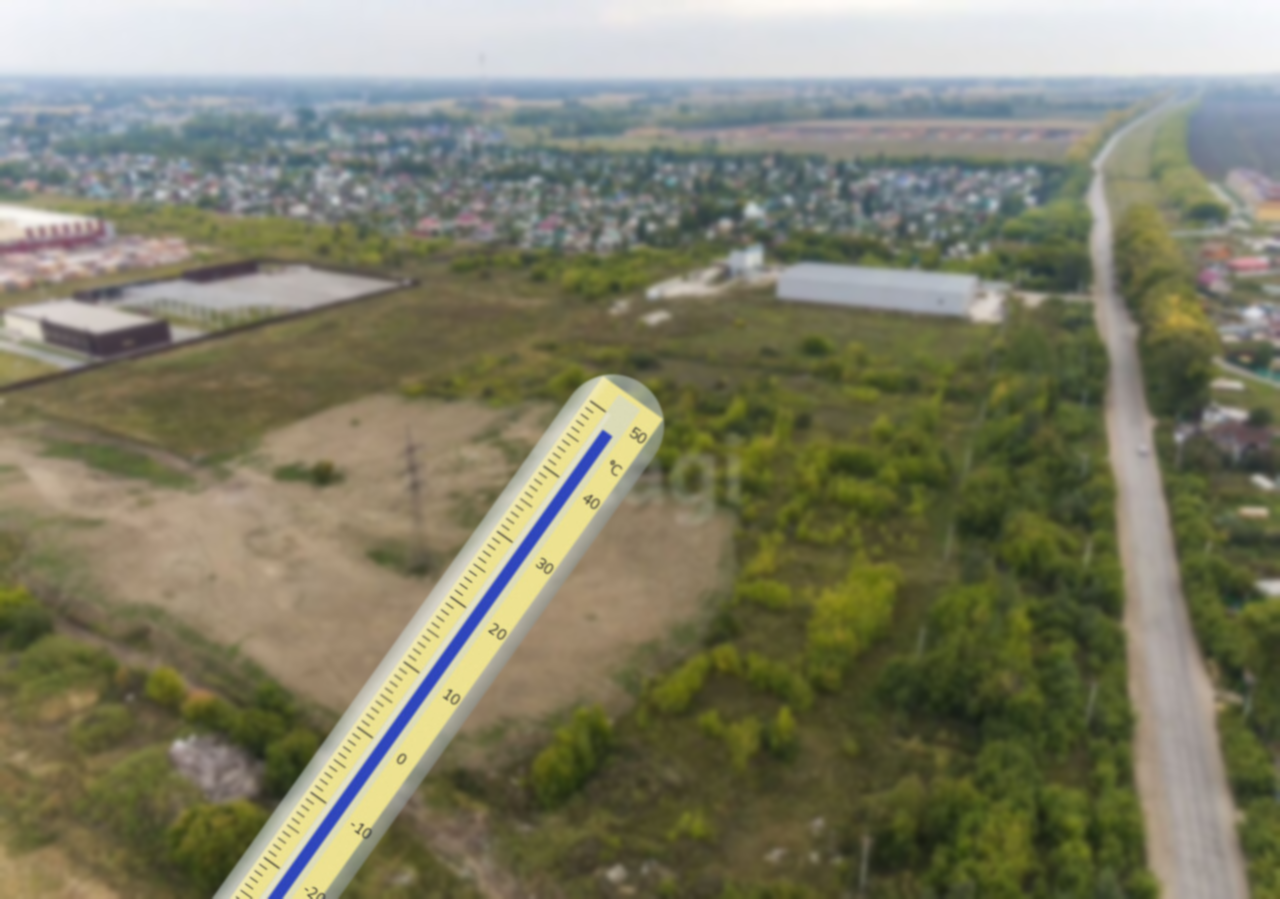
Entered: value=48 unit=°C
